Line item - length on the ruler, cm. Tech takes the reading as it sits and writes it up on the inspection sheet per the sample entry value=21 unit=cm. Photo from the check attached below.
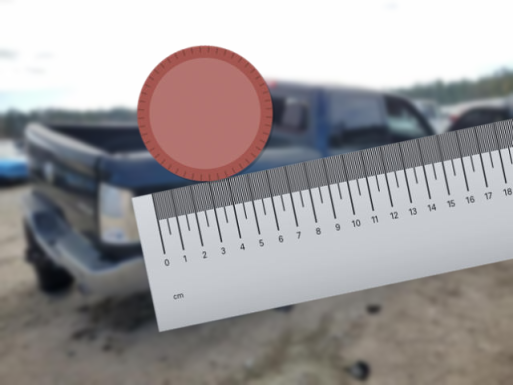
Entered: value=7 unit=cm
